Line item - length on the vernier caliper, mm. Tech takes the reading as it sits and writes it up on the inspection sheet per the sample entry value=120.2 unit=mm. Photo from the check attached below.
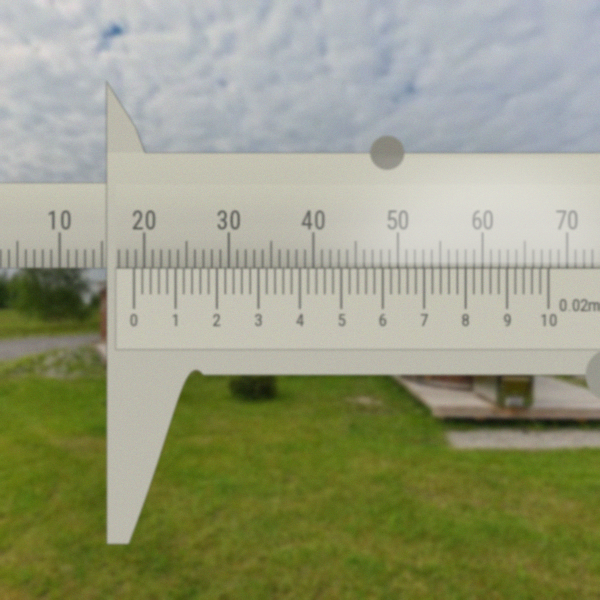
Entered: value=18.8 unit=mm
